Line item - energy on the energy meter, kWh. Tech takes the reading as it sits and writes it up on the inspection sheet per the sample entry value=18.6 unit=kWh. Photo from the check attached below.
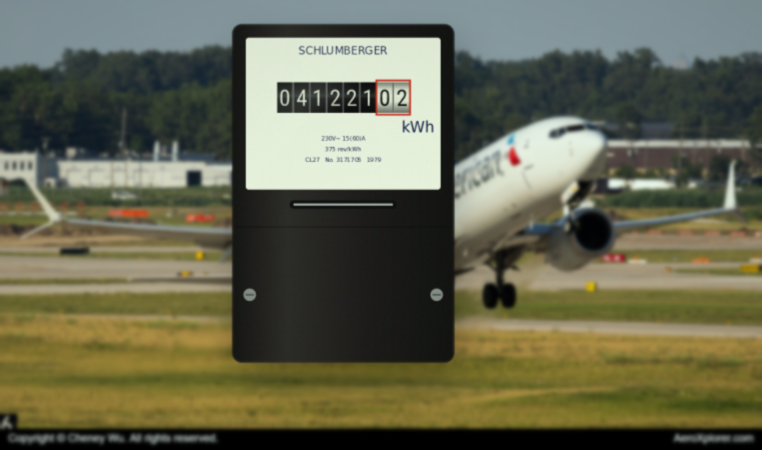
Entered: value=41221.02 unit=kWh
